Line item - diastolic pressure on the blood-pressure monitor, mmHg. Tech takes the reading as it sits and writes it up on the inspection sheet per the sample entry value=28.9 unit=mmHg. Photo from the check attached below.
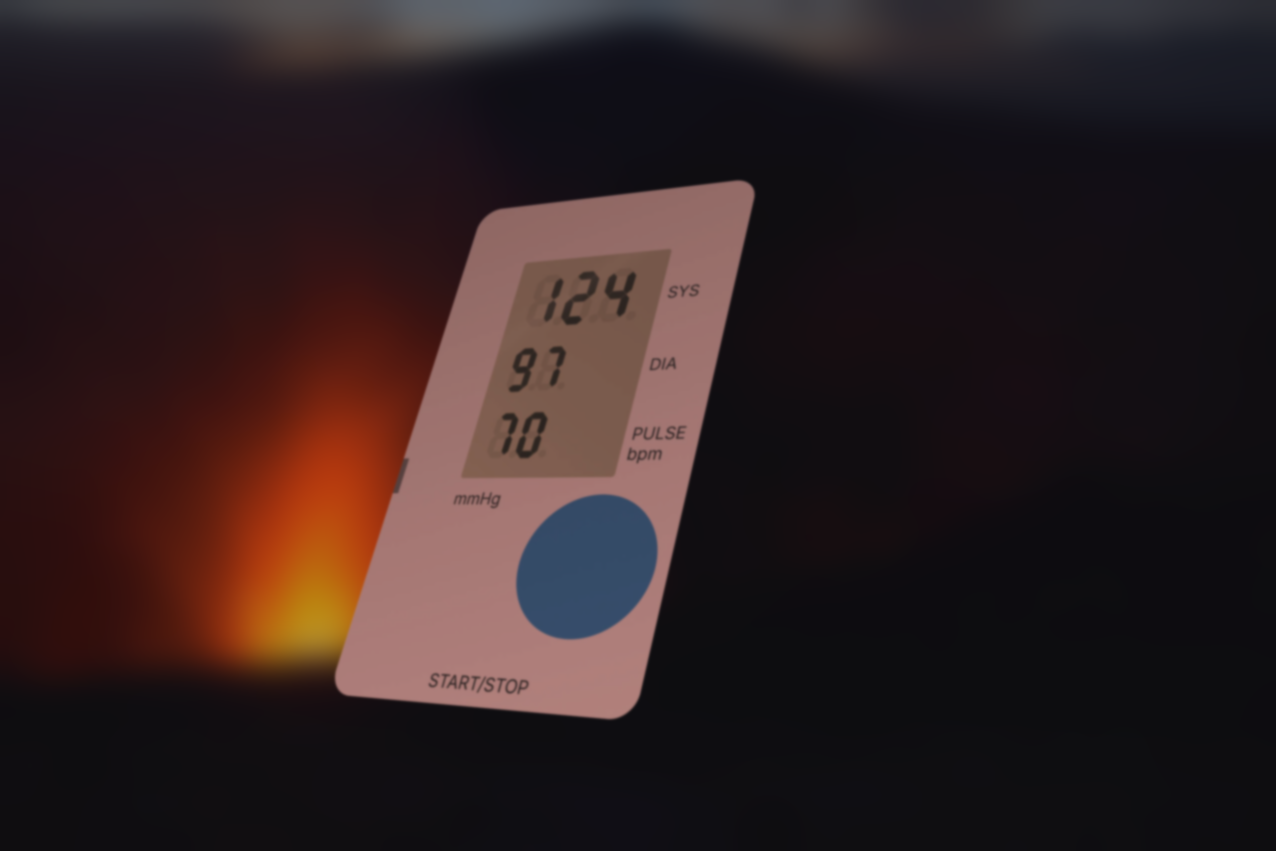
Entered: value=97 unit=mmHg
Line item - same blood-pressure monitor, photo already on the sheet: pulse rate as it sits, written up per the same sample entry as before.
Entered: value=70 unit=bpm
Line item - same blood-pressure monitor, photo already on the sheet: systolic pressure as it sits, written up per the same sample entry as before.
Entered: value=124 unit=mmHg
